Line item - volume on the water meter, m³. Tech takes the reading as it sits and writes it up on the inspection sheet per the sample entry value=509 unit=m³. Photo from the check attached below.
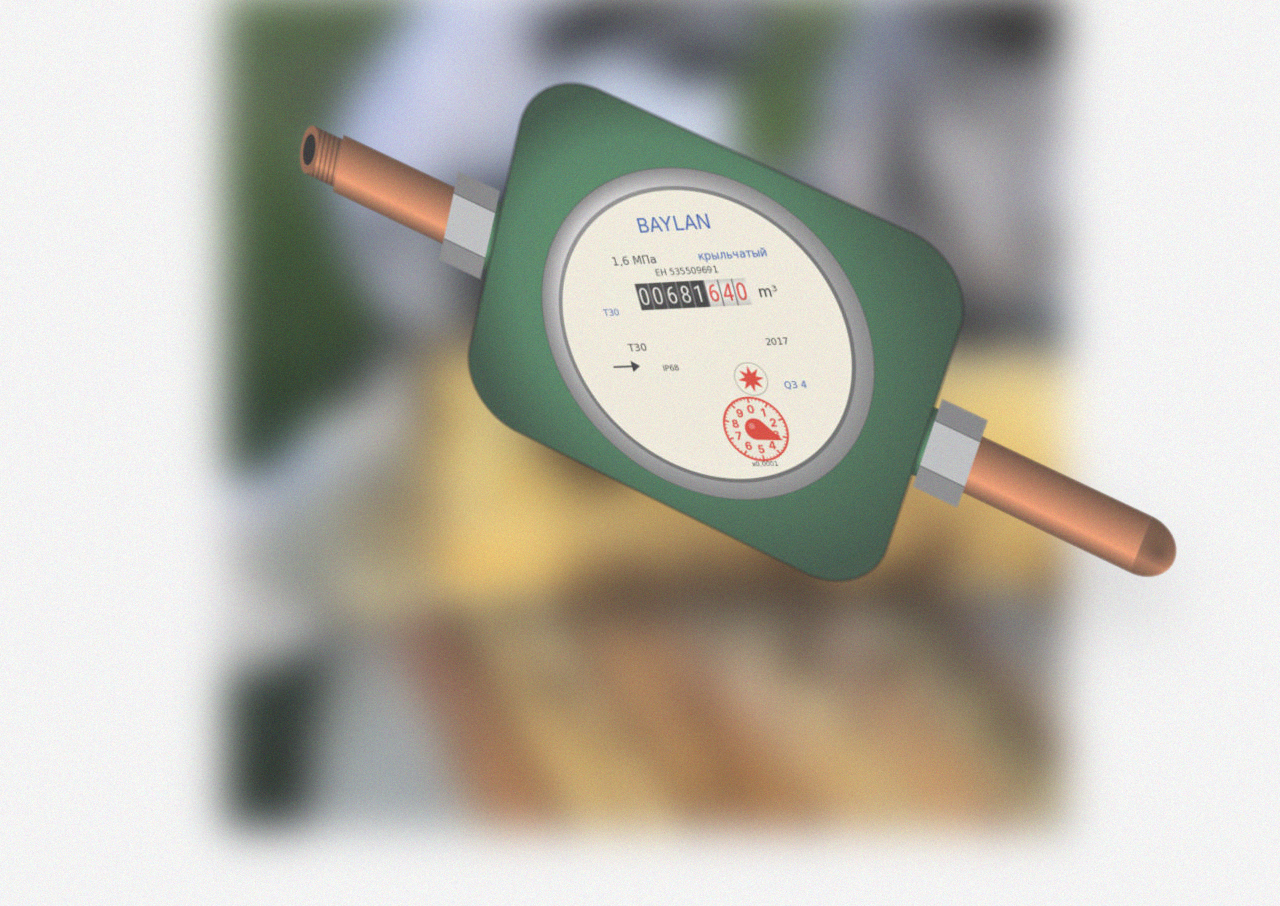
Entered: value=681.6403 unit=m³
